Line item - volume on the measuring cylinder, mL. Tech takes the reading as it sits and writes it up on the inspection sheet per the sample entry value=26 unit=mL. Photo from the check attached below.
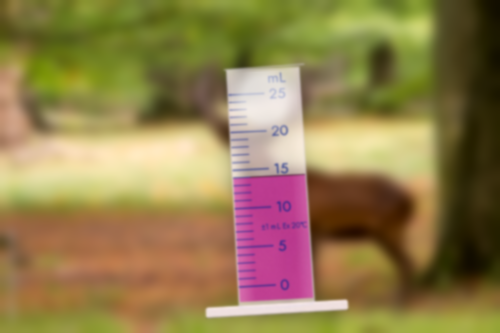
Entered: value=14 unit=mL
